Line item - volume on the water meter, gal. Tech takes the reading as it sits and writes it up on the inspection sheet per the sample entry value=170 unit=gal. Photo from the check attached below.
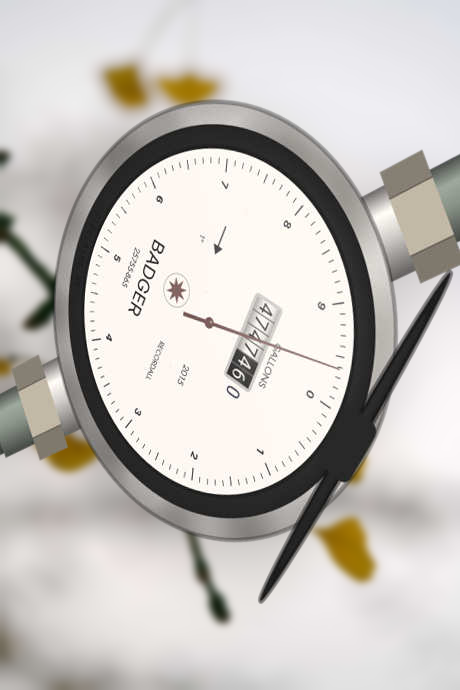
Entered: value=4747459.6 unit=gal
